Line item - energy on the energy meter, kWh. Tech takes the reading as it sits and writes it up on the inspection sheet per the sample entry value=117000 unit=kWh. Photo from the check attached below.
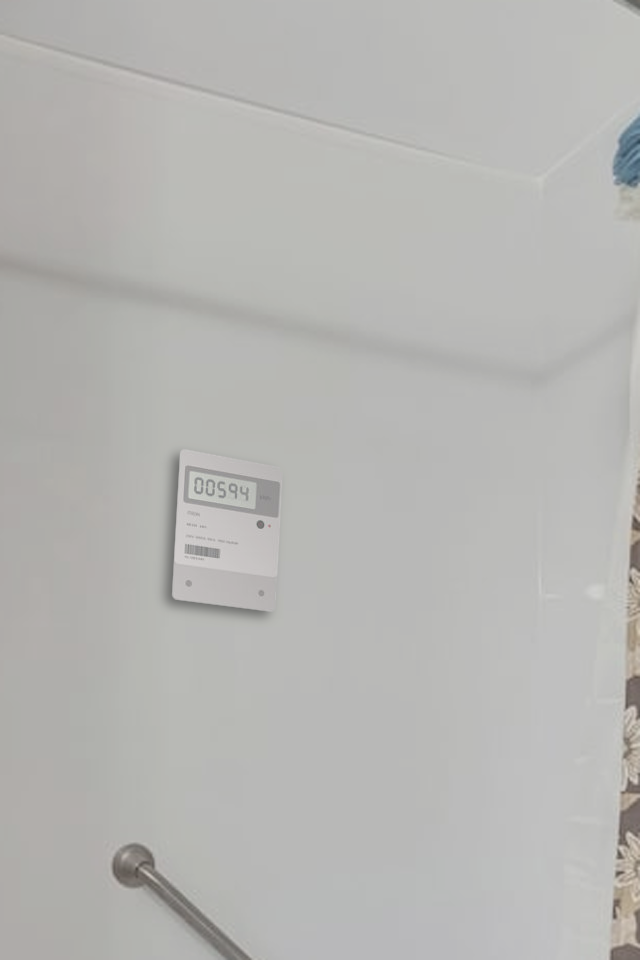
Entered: value=594 unit=kWh
